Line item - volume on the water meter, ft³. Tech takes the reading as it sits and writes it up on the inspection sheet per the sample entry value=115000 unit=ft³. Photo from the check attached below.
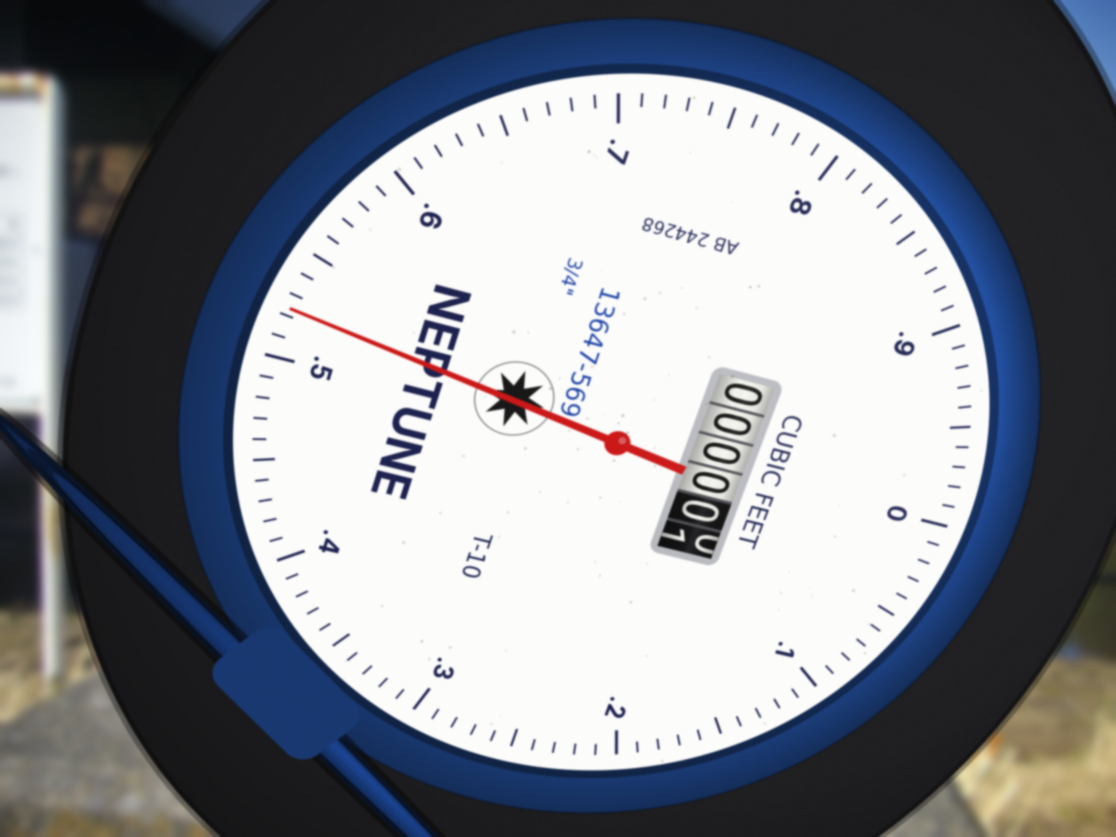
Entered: value=0.52 unit=ft³
